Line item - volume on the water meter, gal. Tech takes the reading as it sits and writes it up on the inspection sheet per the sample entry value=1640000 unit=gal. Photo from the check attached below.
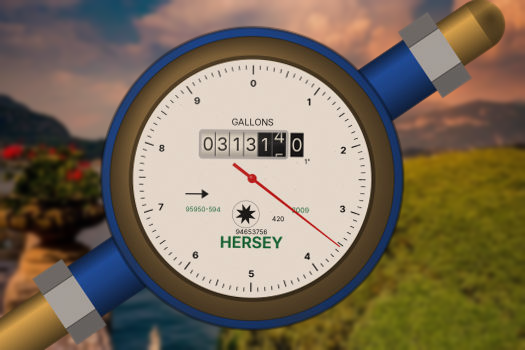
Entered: value=313143.5 unit=gal
